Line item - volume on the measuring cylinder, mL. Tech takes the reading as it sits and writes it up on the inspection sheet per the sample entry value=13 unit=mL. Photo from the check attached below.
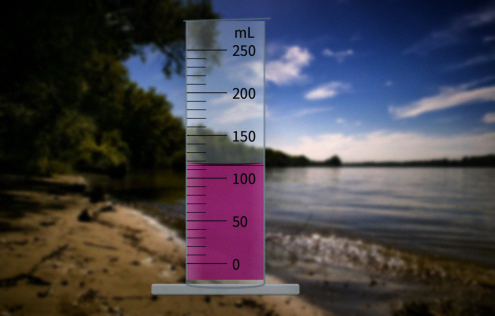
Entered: value=115 unit=mL
